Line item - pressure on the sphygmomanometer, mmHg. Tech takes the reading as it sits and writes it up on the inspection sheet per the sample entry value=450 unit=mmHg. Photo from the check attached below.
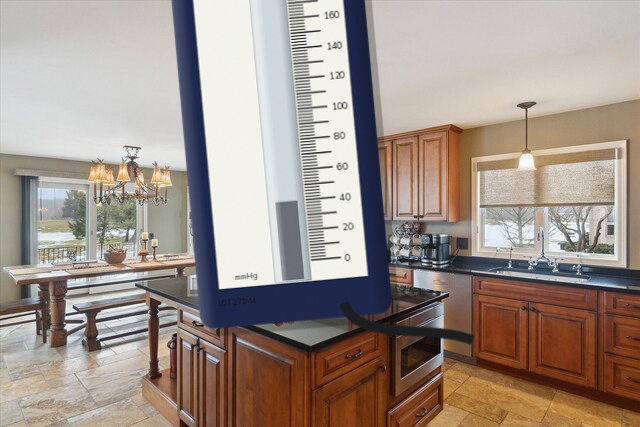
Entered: value=40 unit=mmHg
